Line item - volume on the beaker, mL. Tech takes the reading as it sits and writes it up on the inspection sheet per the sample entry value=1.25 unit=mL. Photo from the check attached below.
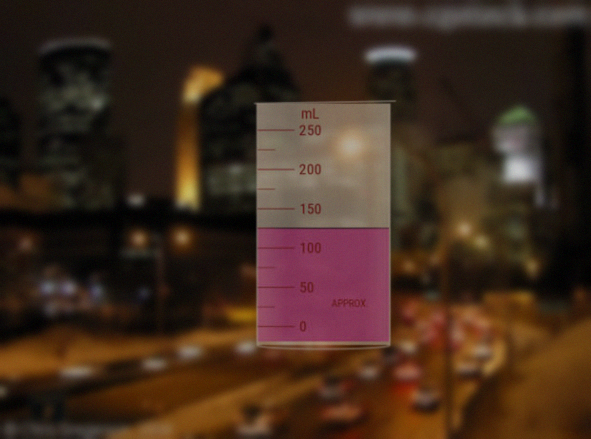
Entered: value=125 unit=mL
